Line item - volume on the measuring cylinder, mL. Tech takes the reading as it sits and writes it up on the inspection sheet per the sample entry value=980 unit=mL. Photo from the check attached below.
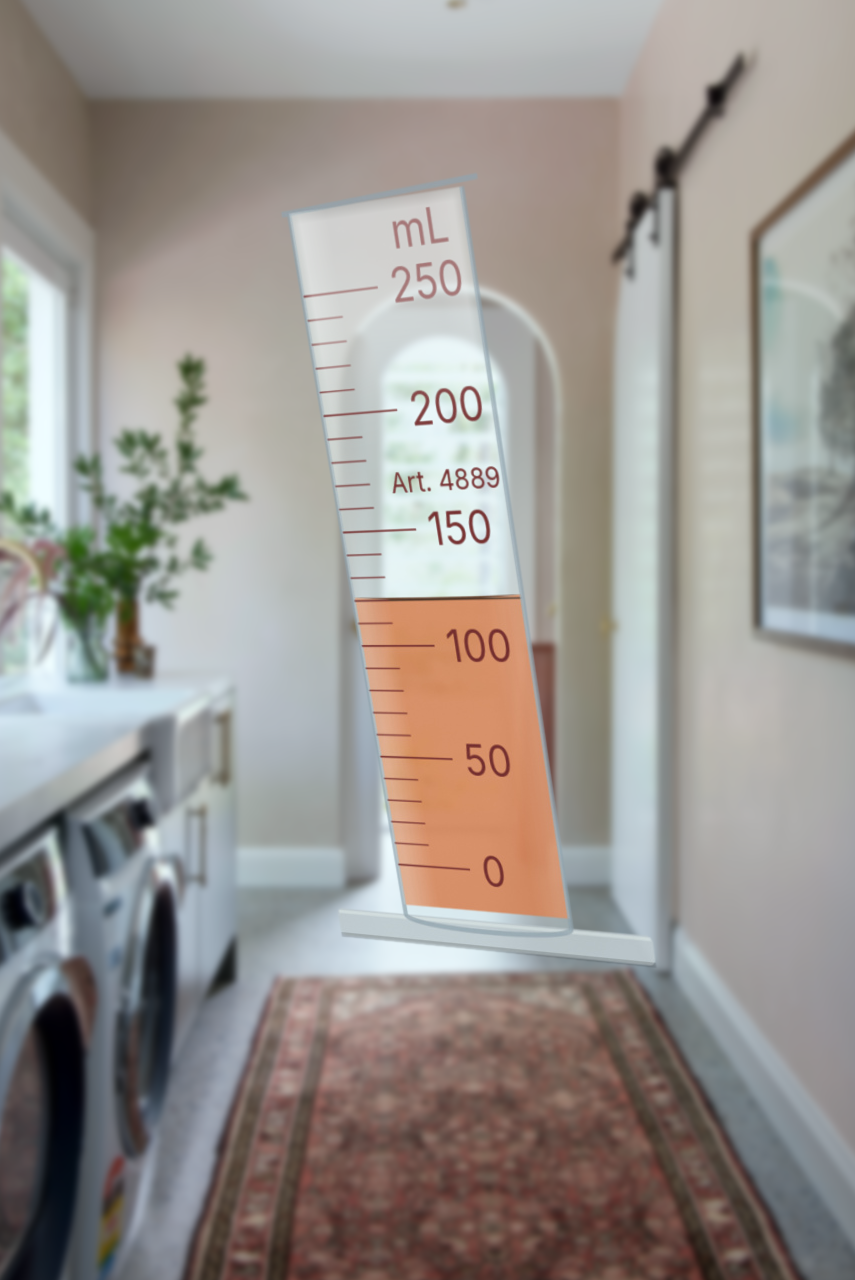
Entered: value=120 unit=mL
